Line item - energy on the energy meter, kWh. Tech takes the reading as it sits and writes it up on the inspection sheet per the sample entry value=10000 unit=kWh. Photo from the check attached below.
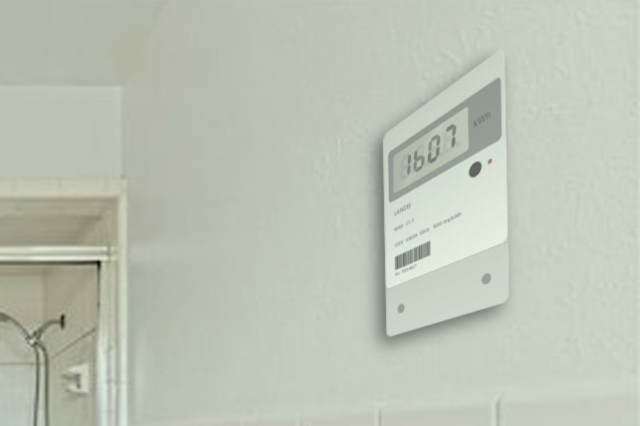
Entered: value=1607 unit=kWh
